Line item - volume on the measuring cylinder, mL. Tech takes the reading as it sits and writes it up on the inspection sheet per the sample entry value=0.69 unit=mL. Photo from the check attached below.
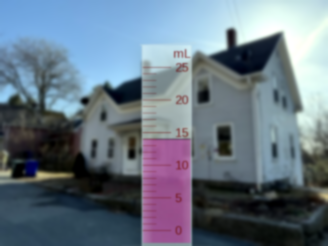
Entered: value=14 unit=mL
